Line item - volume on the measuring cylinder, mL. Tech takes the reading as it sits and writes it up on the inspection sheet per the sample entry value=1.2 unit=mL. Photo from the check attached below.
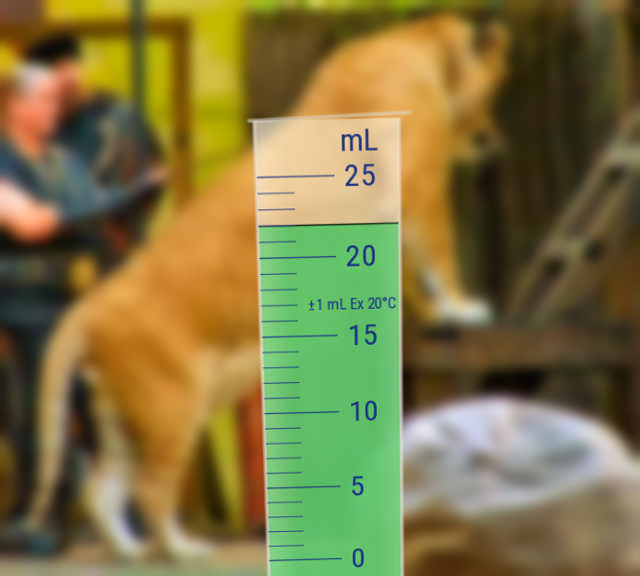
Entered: value=22 unit=mL
